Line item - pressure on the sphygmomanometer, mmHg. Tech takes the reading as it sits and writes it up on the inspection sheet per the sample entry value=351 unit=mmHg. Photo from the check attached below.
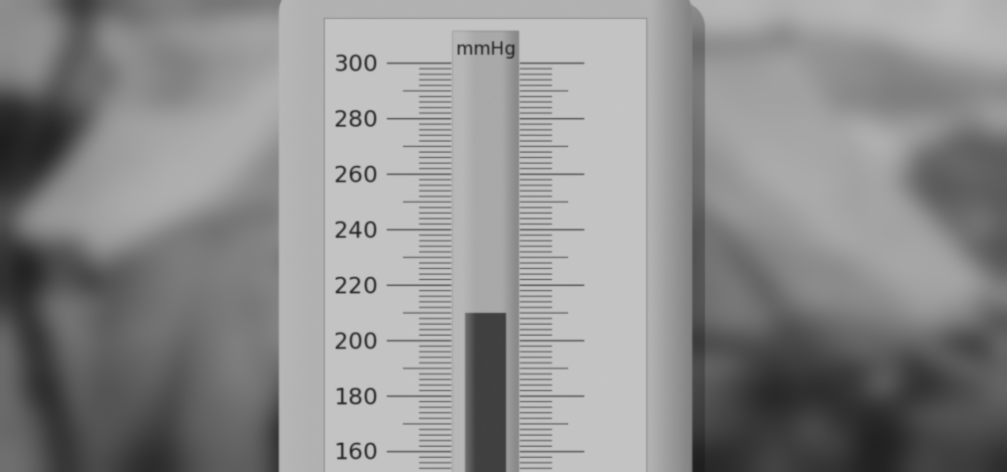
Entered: value=210 unit=mmHg
